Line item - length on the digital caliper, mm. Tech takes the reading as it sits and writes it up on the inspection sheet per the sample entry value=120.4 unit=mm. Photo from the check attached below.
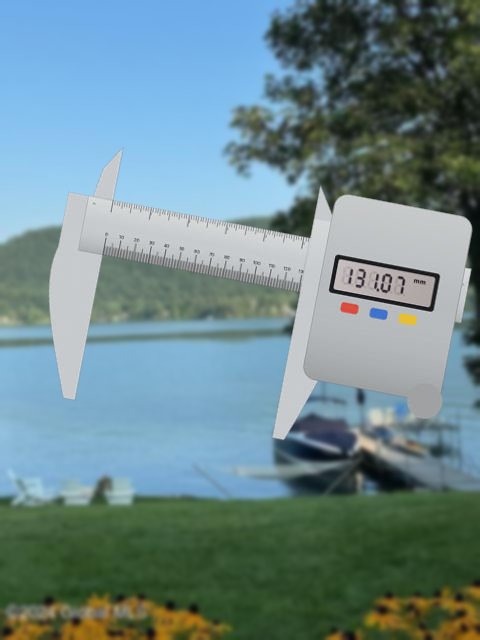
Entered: value=131.07 unit=mm
